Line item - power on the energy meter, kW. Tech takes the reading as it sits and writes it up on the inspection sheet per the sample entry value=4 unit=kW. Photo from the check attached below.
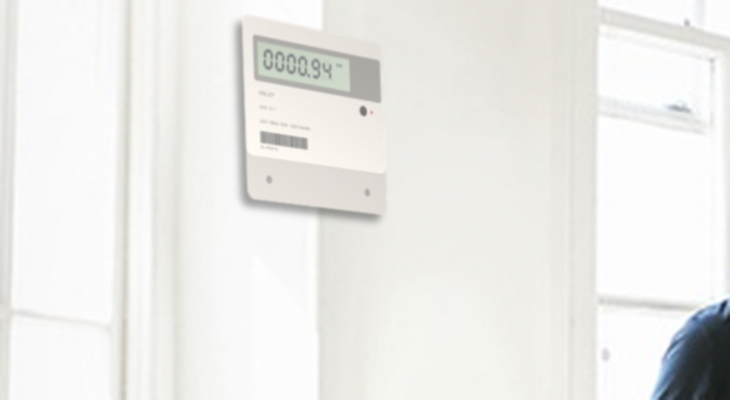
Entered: value=0.94 unit=kW
